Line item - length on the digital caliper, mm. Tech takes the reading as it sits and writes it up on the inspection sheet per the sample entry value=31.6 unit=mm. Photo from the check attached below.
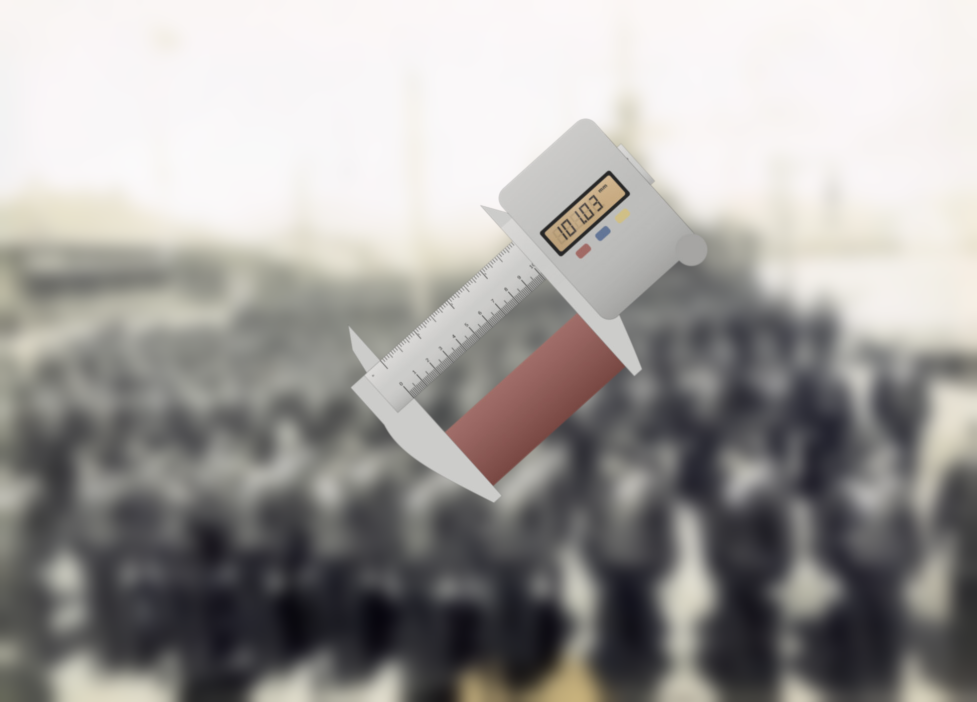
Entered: value=101.03 unit=mm
